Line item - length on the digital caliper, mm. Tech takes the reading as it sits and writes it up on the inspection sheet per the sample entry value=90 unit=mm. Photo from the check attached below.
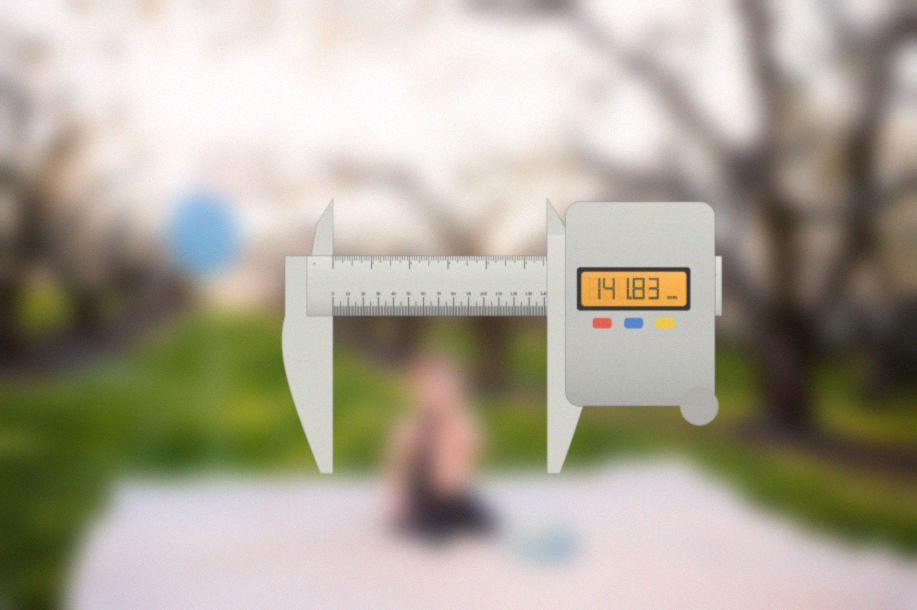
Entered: value=141.83 unit=mm
